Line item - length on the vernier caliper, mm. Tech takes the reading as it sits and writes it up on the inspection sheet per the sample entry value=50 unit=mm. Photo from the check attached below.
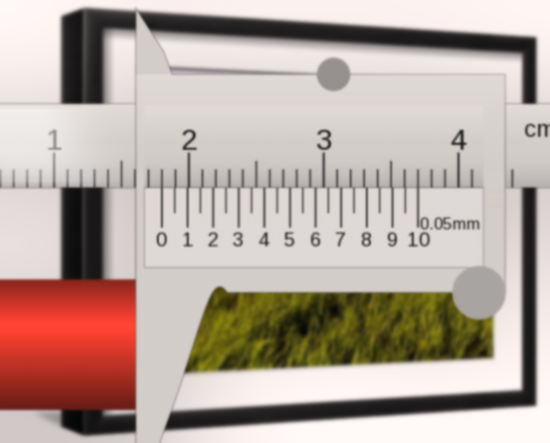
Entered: value=18.0 unit=mm
